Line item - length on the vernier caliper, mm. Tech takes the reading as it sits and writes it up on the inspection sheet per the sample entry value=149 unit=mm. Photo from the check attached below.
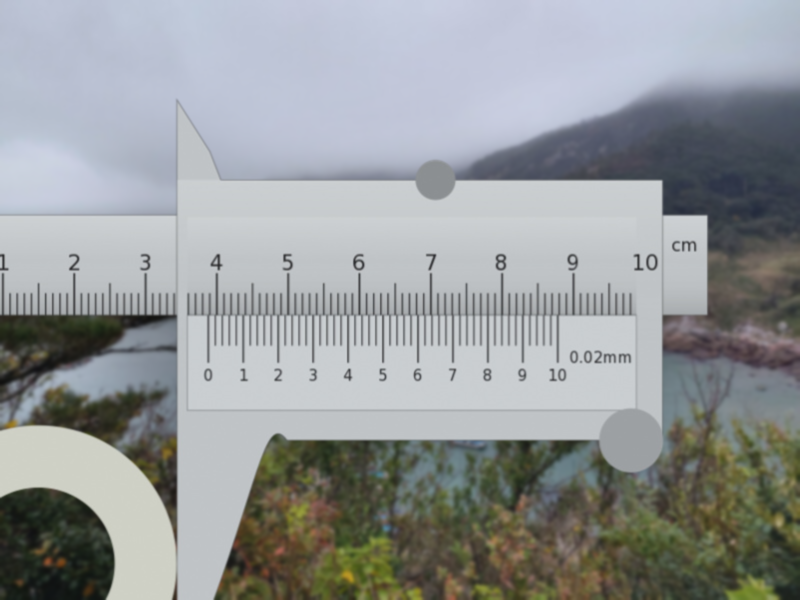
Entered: value=38.8 unit=mm
